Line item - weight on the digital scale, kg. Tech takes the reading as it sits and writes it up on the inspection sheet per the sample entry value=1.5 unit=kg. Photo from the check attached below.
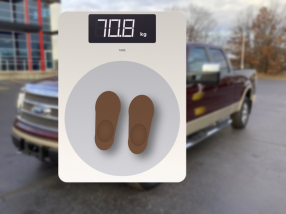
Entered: value=70.8 unit=kg
